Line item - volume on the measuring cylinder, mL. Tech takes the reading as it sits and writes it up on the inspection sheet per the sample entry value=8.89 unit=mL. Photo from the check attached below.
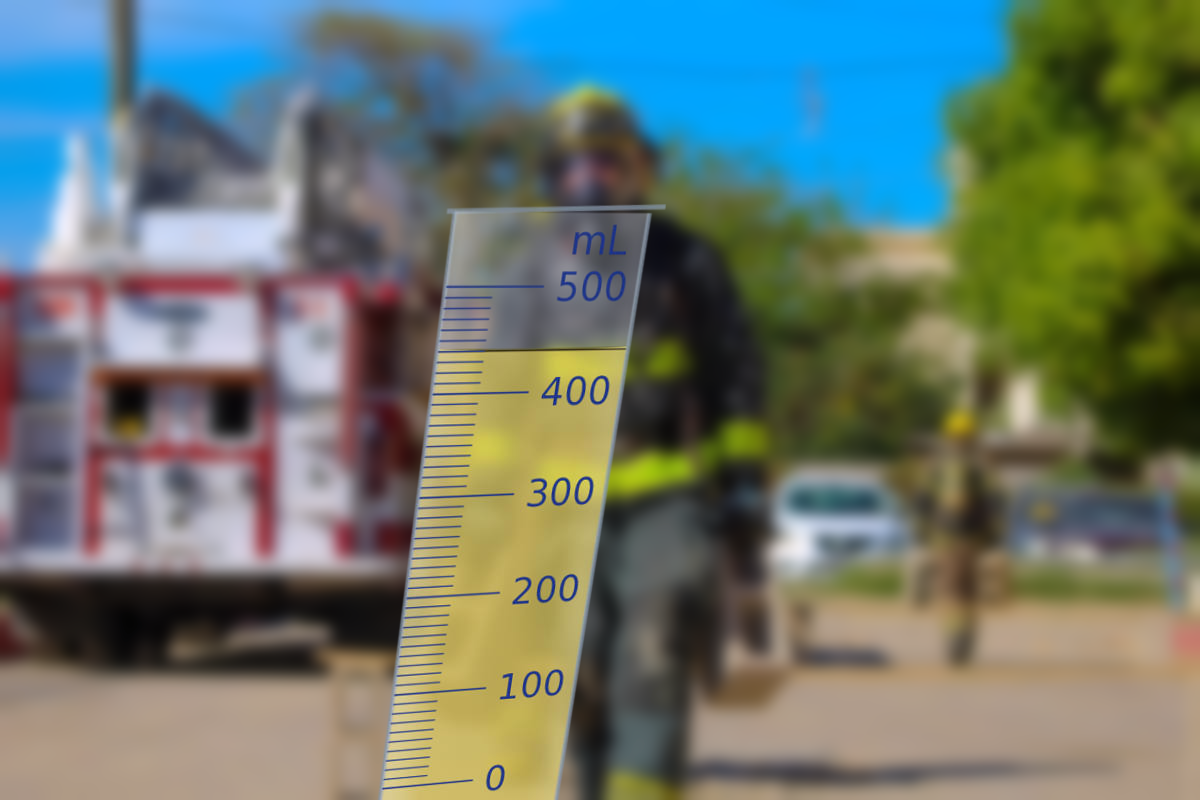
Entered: value=440 unit=mL
